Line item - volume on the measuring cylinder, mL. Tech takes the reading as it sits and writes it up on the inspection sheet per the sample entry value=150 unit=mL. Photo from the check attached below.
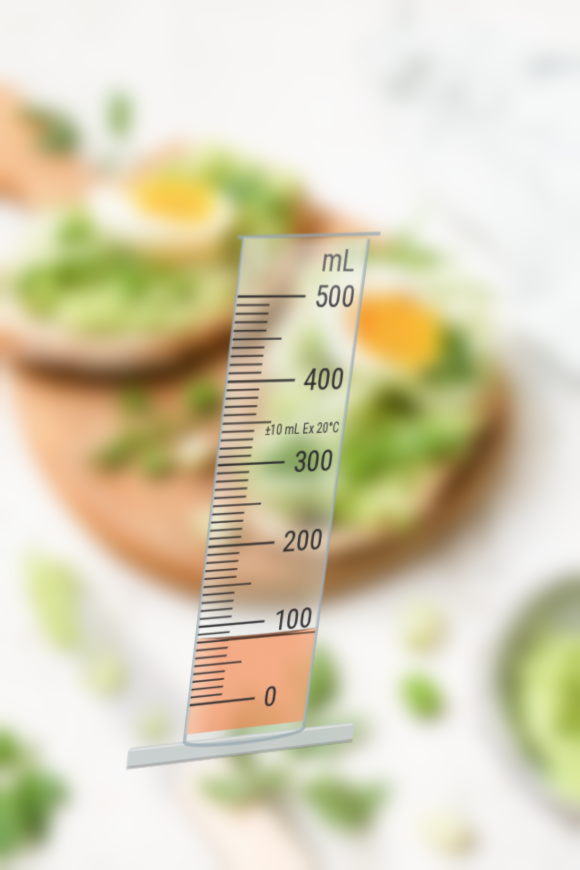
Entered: value=80 unit=mL
